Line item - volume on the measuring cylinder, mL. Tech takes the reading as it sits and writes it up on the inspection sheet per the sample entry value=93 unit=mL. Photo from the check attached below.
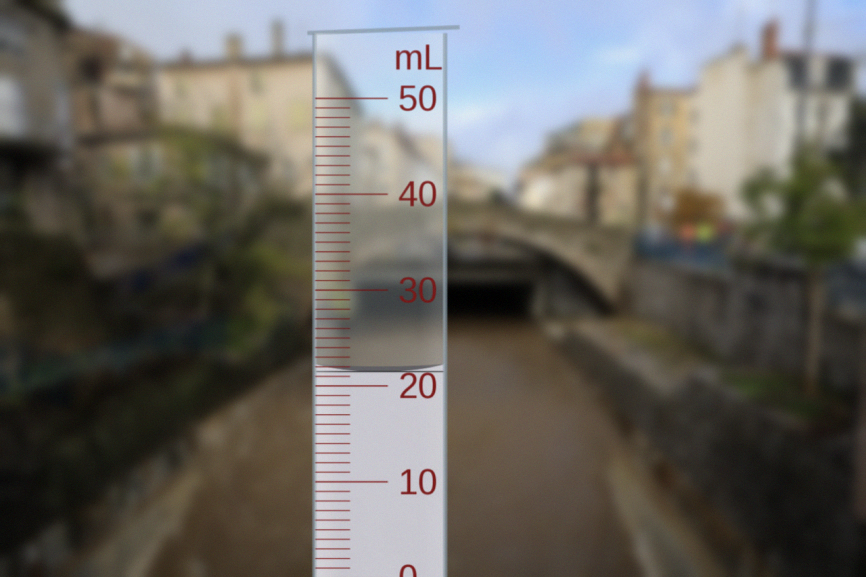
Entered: value=21.5 unit=mL
